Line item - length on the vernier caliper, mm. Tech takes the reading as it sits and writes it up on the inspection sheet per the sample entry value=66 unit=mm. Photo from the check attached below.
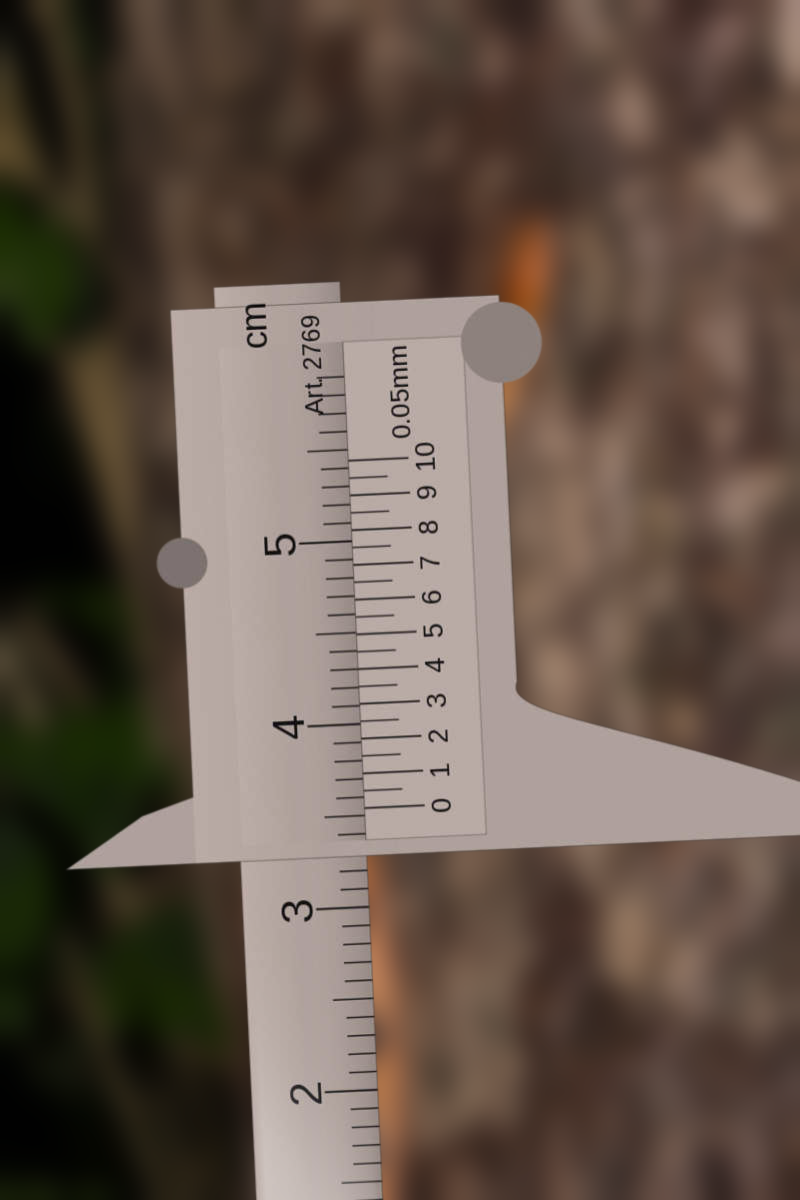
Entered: value=35.4 unit=mm
